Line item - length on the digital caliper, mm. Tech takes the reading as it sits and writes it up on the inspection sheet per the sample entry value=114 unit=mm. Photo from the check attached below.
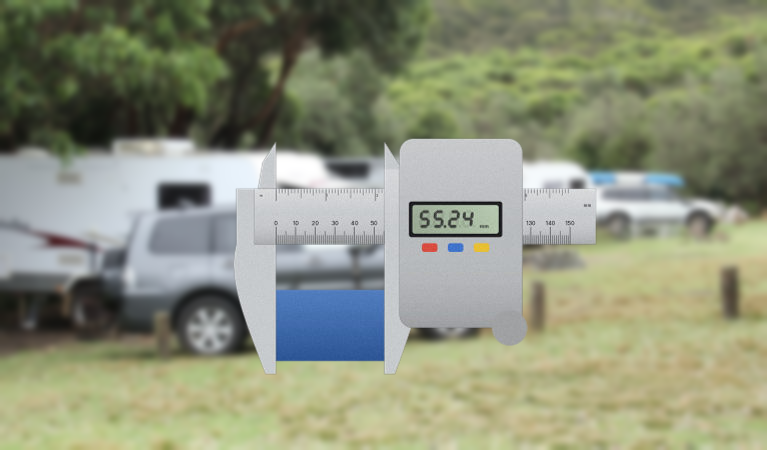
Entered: value=55.24 unit=mm
